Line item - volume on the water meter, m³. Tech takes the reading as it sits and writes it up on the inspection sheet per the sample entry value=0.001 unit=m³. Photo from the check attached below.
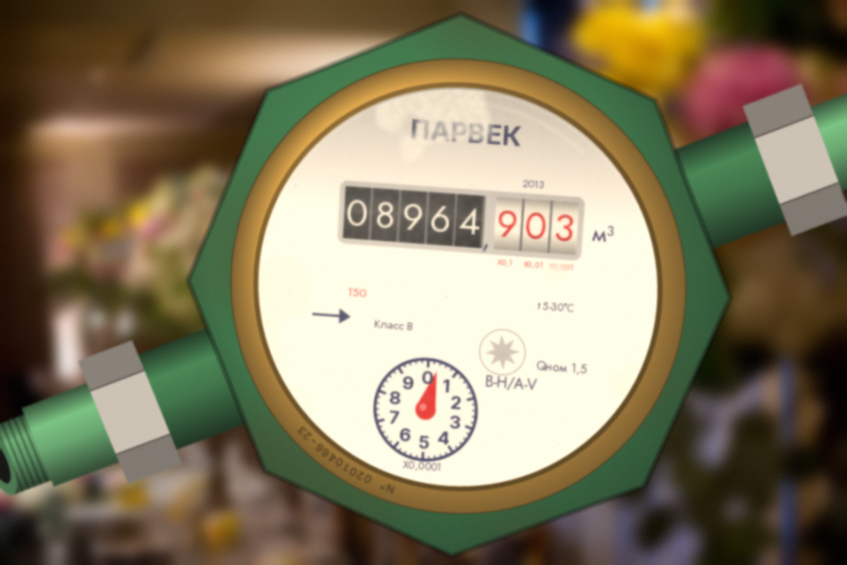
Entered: value=8964.9030 unit=m³
